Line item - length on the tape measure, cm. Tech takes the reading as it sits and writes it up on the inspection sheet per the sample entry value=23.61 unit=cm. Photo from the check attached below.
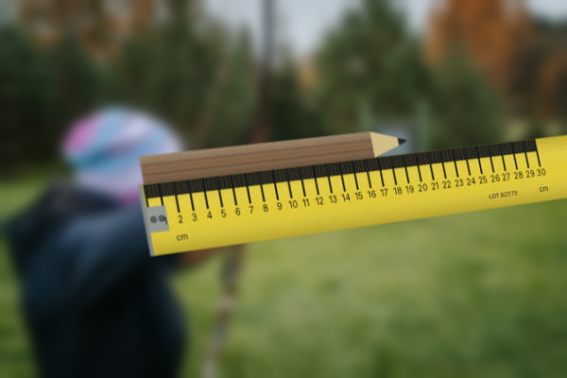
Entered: value=19.5 unit=cm
